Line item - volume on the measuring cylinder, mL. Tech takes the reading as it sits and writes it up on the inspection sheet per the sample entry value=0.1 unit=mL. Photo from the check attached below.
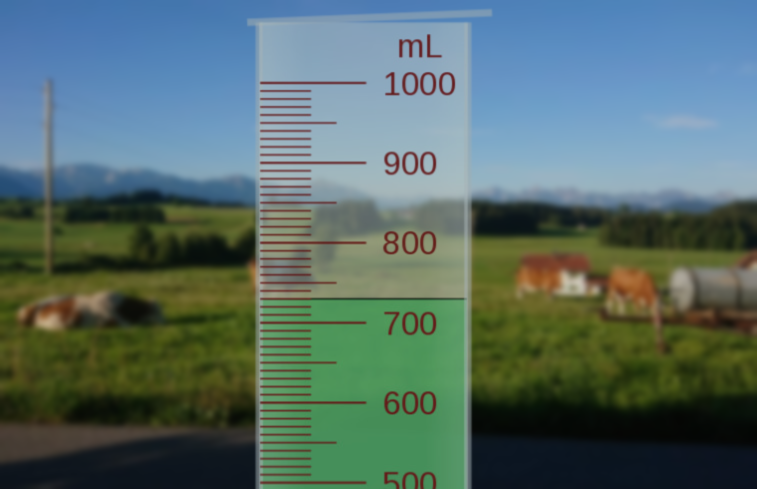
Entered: value=730 unit=mL
